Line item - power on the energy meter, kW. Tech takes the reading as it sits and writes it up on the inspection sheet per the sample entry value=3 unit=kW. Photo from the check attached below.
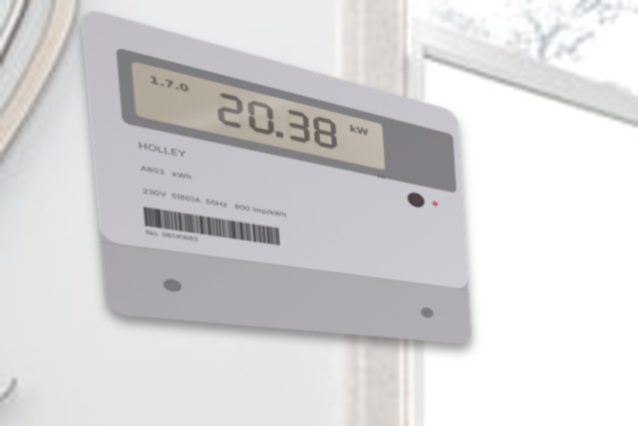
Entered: value=20.38 unit=kW
